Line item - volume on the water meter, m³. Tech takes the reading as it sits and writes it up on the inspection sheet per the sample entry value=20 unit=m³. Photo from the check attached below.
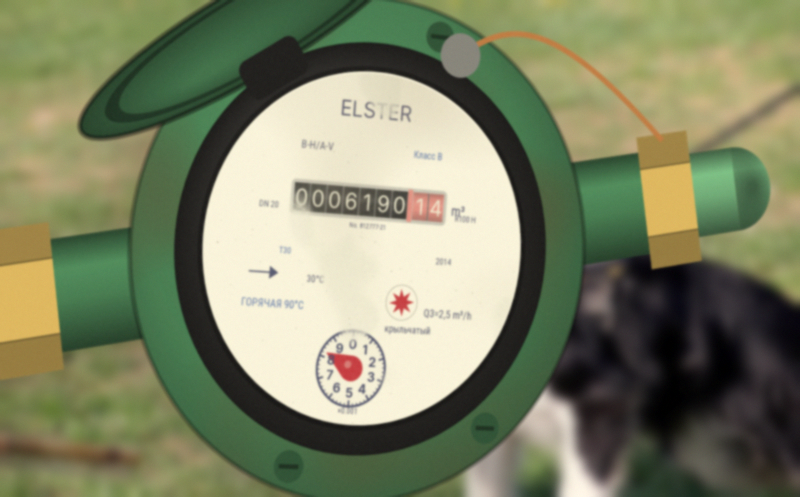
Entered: value=6190.148 unit=m³
